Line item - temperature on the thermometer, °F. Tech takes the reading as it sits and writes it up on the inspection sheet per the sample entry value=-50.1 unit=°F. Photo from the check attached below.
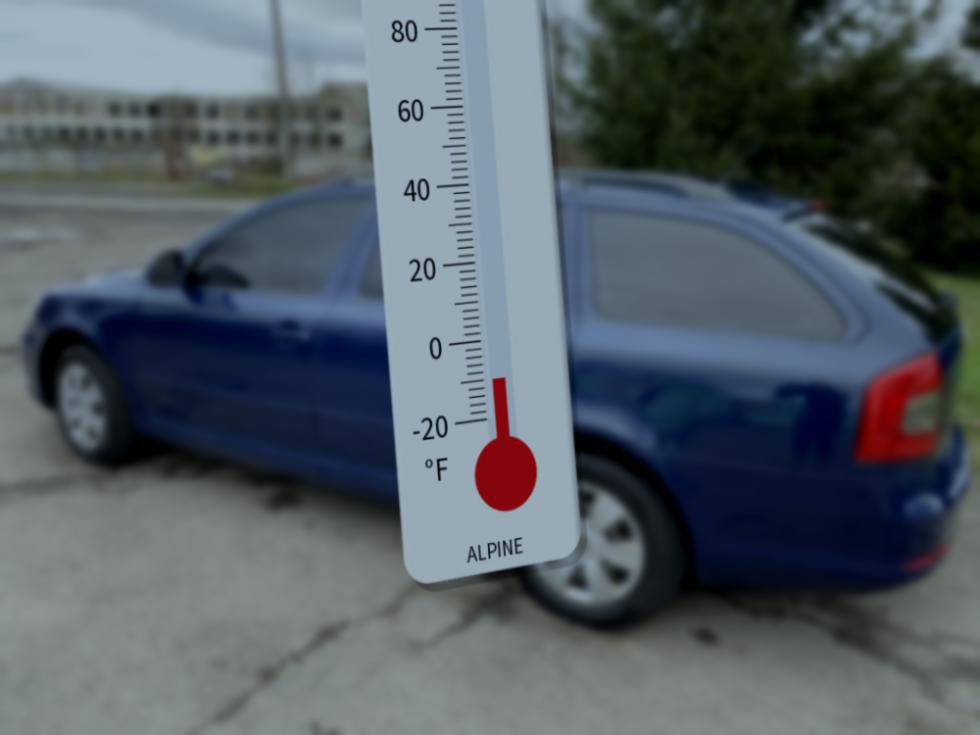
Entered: value=-10 unit=°F
